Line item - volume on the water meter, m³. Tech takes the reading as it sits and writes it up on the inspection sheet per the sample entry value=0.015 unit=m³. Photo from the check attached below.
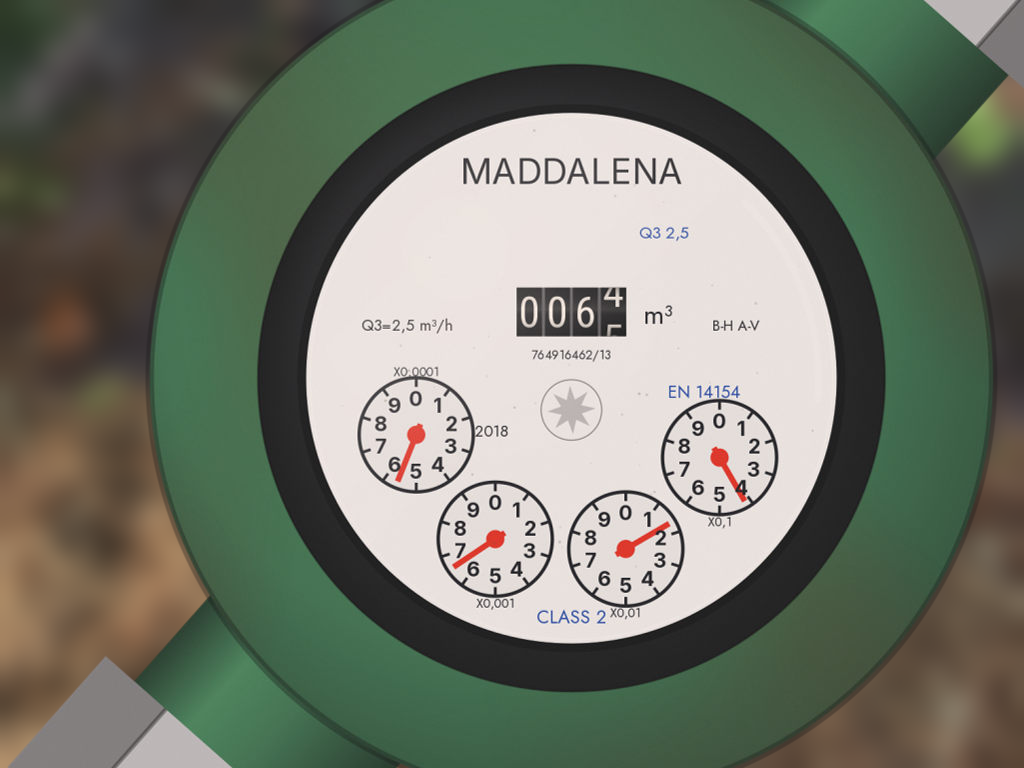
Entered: value=64.4165 unit=m³
